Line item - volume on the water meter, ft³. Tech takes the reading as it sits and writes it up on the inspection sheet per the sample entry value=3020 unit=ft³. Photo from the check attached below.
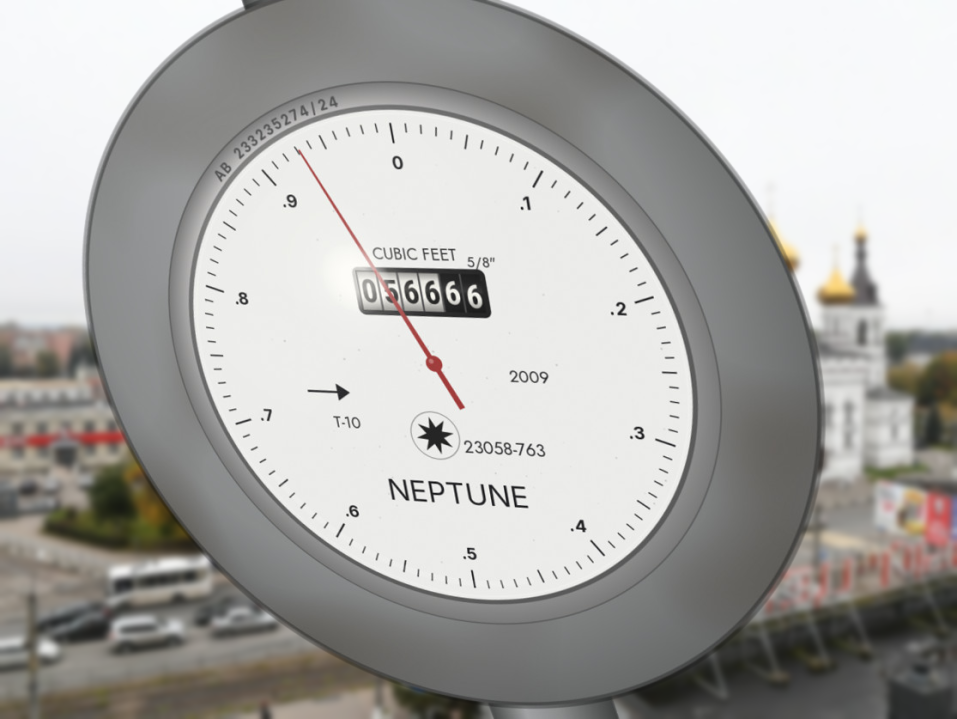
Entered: value=56665.93 unit=ft³
